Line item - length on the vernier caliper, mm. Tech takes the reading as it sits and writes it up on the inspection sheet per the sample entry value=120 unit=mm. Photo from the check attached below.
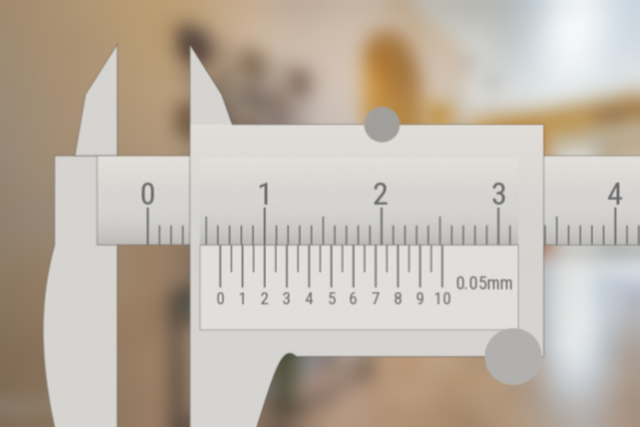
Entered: value=6.2 unit=mm
